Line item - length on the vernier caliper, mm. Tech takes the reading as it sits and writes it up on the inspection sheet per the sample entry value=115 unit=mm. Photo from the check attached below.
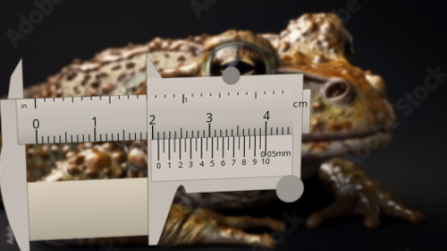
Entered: value=21.0 unit=mm
